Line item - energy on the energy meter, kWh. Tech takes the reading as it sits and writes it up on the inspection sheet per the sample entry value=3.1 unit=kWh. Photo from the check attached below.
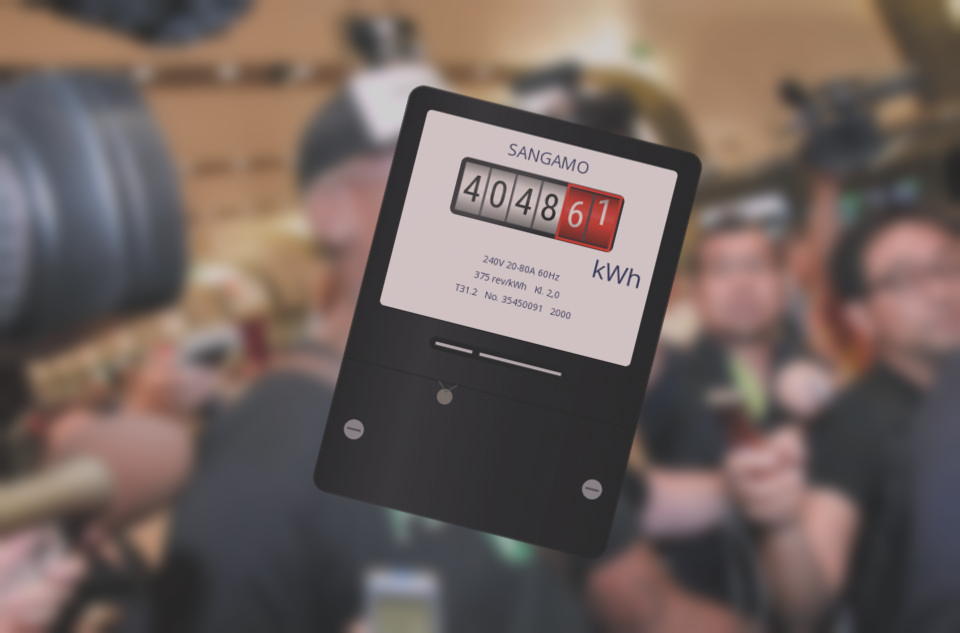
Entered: value=4048.61 unit=kWh
